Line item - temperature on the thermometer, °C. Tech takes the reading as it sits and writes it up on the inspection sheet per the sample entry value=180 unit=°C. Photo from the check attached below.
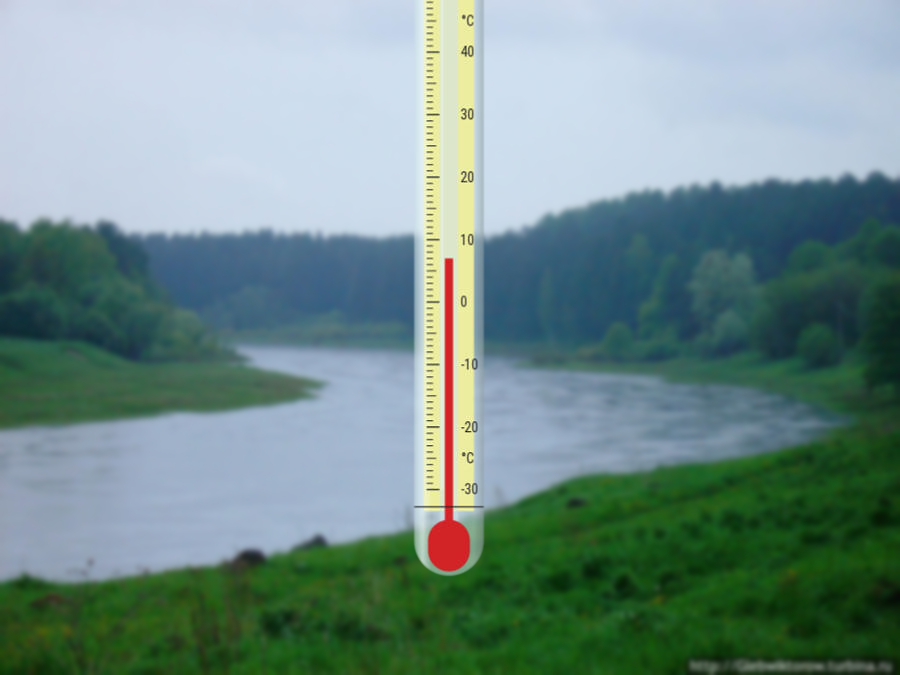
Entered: value=7 unit=°C
